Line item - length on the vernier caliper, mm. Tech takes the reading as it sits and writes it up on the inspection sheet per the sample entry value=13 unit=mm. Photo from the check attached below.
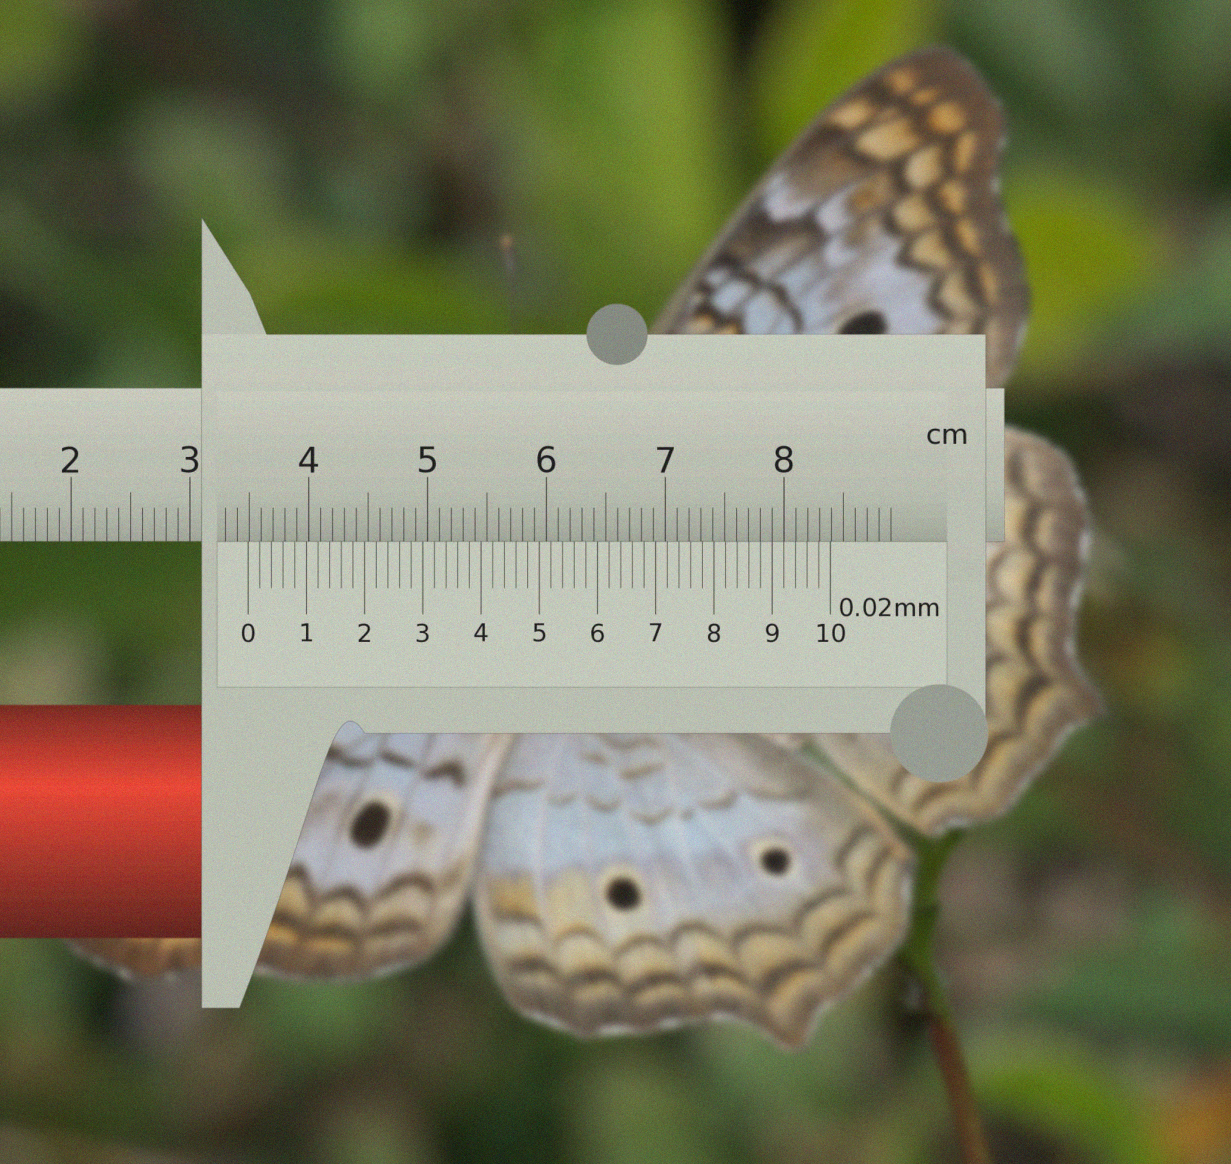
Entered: value=34.9 unit=mm
